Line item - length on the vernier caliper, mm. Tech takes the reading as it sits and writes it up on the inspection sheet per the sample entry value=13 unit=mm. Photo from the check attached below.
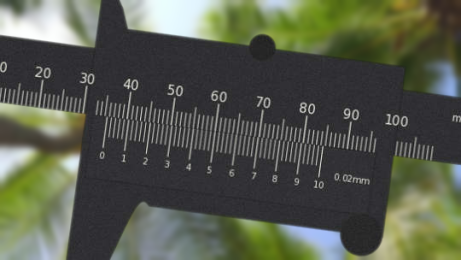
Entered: value=35.5 unit=mm
